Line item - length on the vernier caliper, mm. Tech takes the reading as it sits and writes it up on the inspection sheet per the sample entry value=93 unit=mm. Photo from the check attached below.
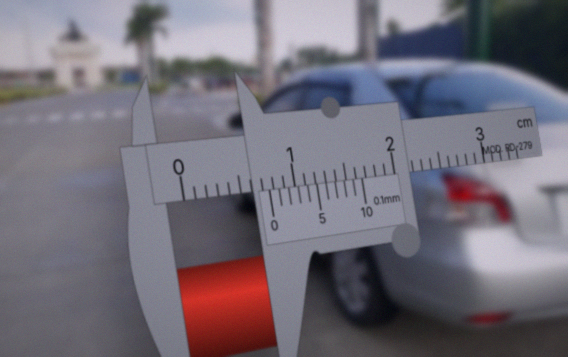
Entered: value=7.6 unit=mm
